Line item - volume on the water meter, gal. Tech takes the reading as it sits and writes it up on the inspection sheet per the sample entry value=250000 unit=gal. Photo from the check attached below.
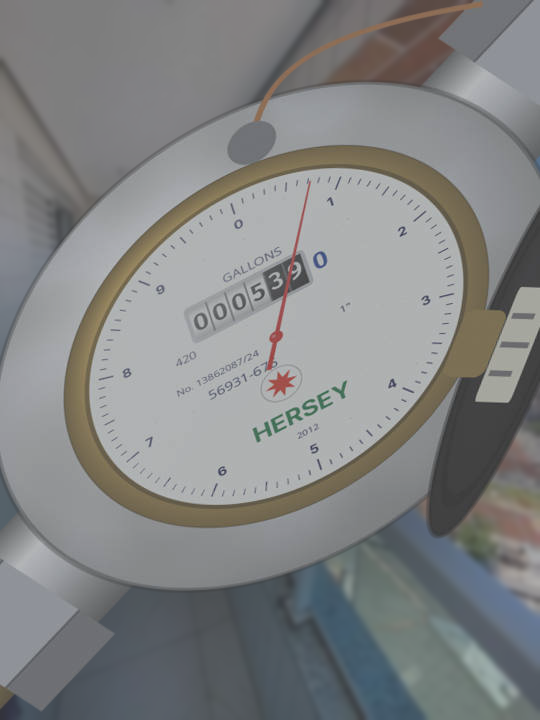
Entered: value=5390.7 unit=gal
